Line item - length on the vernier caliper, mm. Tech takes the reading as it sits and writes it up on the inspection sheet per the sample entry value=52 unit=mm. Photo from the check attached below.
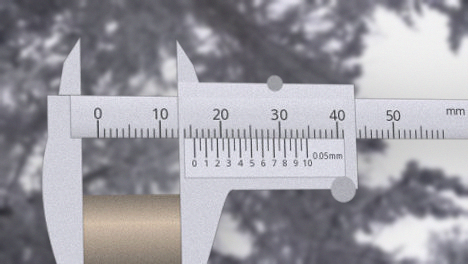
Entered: value=15.6 unit=mm
